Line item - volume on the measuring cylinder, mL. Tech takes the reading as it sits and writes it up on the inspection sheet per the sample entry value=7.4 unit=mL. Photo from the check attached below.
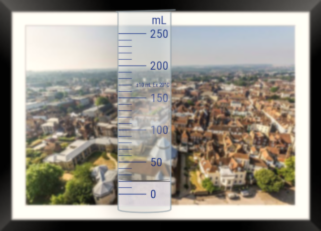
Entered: value=20 unit=mL
